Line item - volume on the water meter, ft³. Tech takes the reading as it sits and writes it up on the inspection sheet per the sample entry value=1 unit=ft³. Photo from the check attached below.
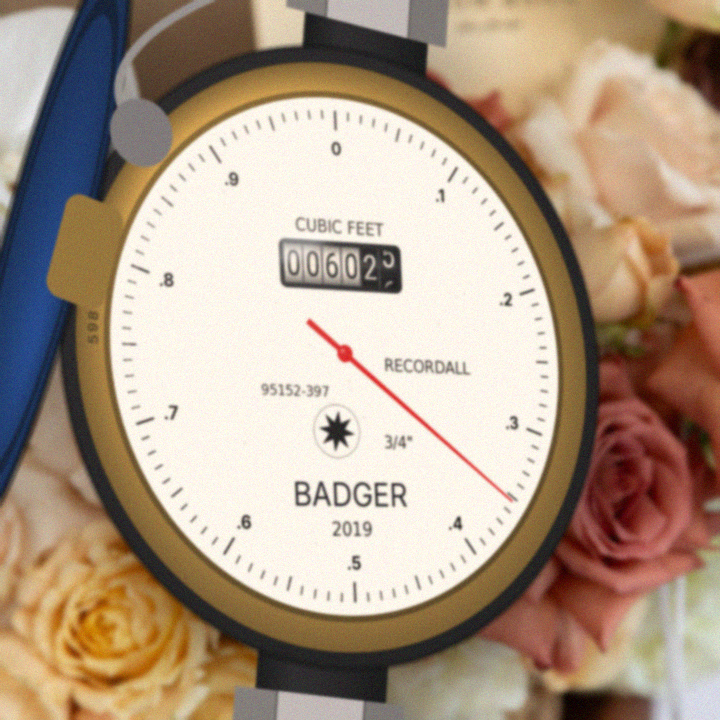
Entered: value=6025.35 unit=ft³
